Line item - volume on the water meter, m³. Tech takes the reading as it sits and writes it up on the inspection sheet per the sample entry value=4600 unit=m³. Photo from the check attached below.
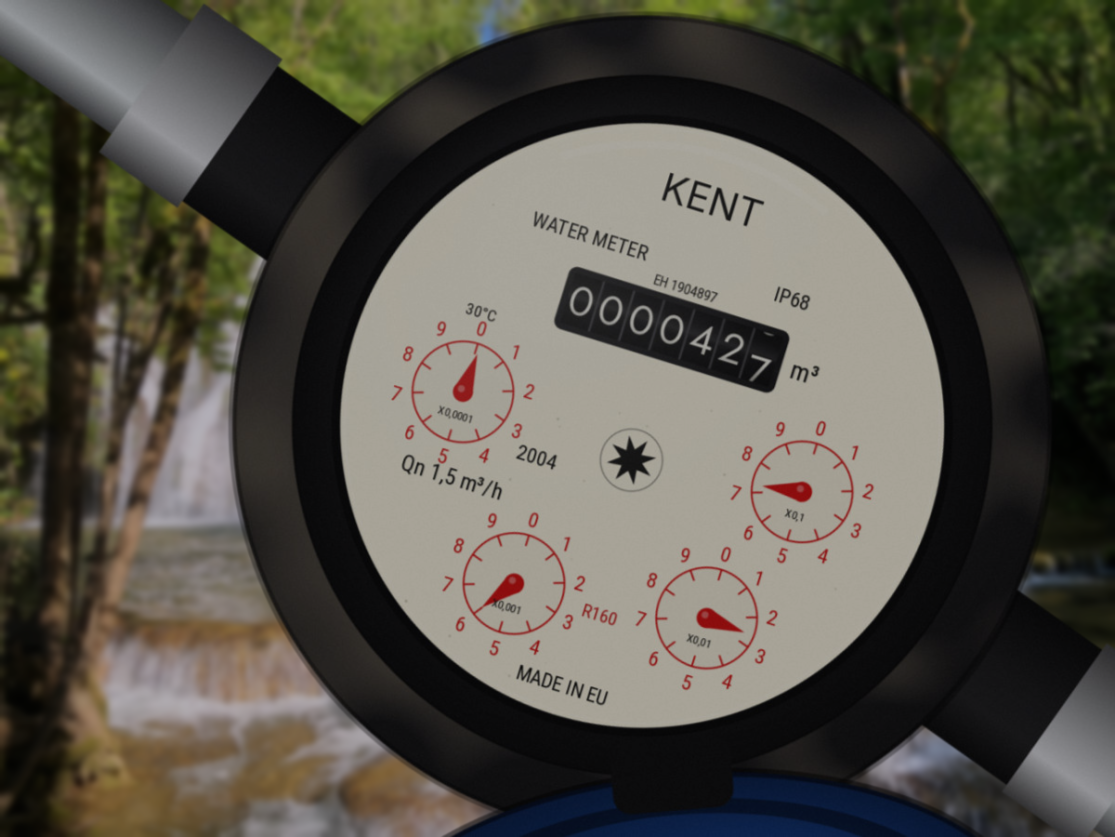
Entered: value=426.7260 unit=m³
